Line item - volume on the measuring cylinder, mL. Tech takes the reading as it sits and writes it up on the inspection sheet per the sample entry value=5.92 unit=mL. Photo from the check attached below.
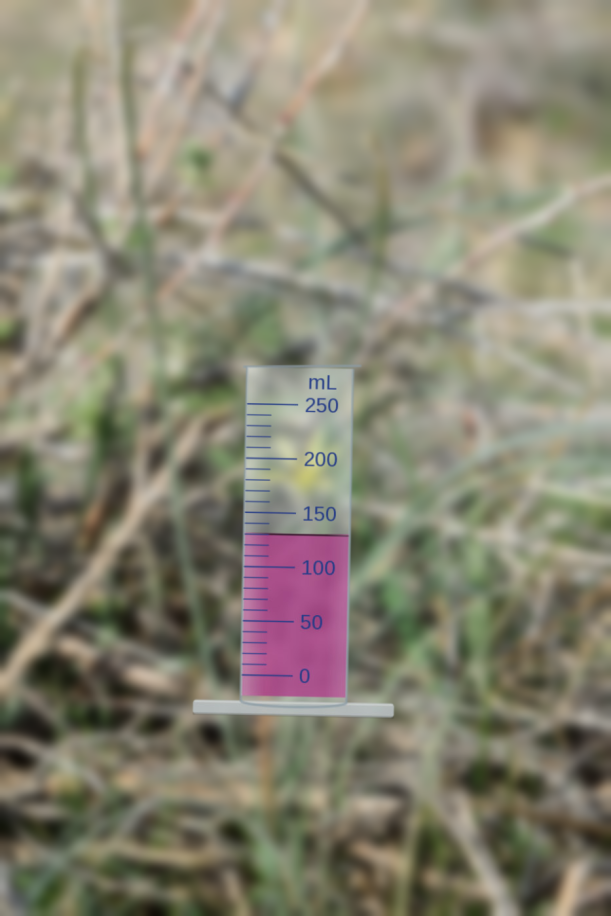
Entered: value=130 unit=mL
